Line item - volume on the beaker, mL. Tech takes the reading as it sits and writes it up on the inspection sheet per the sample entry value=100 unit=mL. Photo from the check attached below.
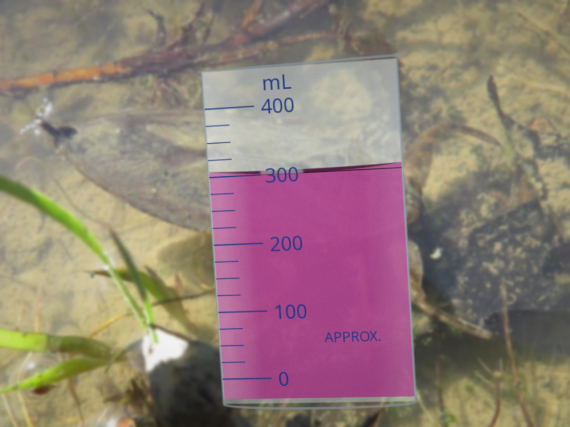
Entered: value=300 unit=mL
